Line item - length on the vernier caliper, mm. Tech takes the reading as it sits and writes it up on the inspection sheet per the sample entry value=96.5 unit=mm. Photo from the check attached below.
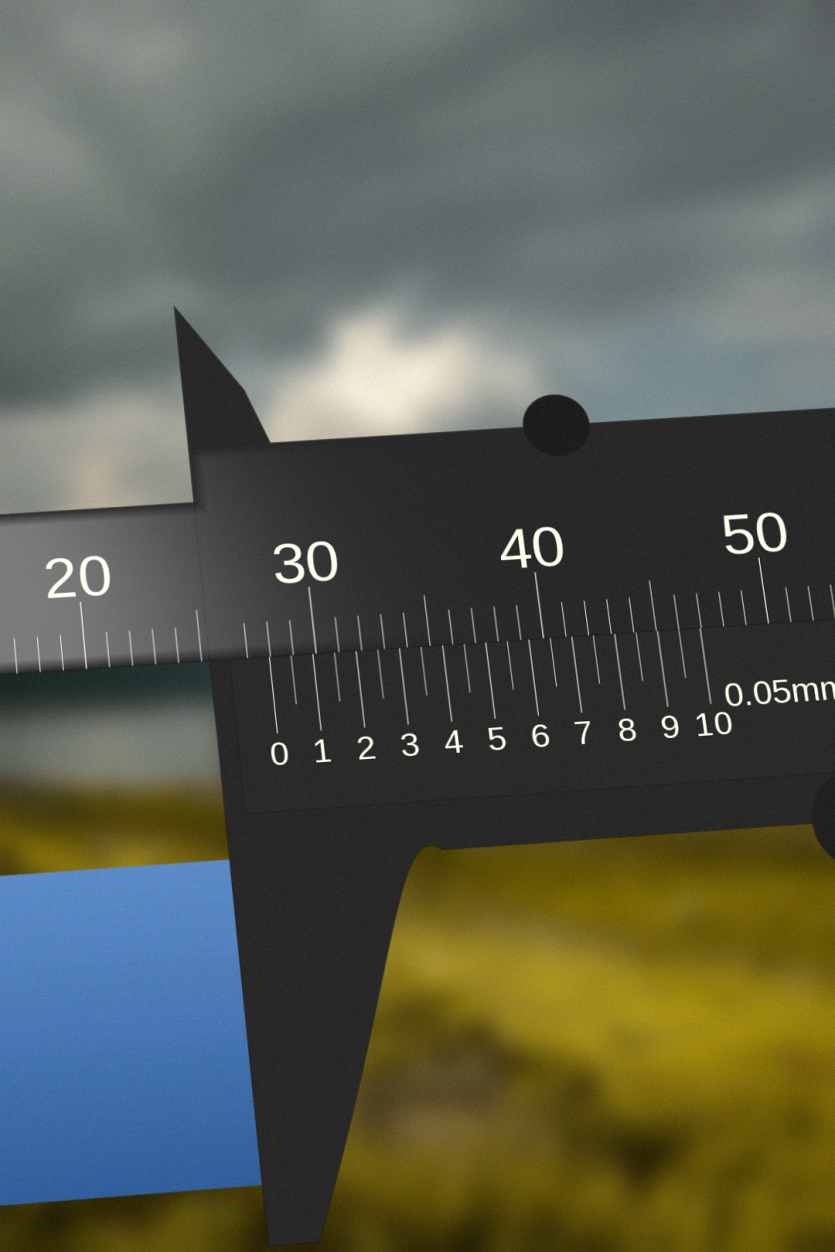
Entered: value=27.95 unit=mm
